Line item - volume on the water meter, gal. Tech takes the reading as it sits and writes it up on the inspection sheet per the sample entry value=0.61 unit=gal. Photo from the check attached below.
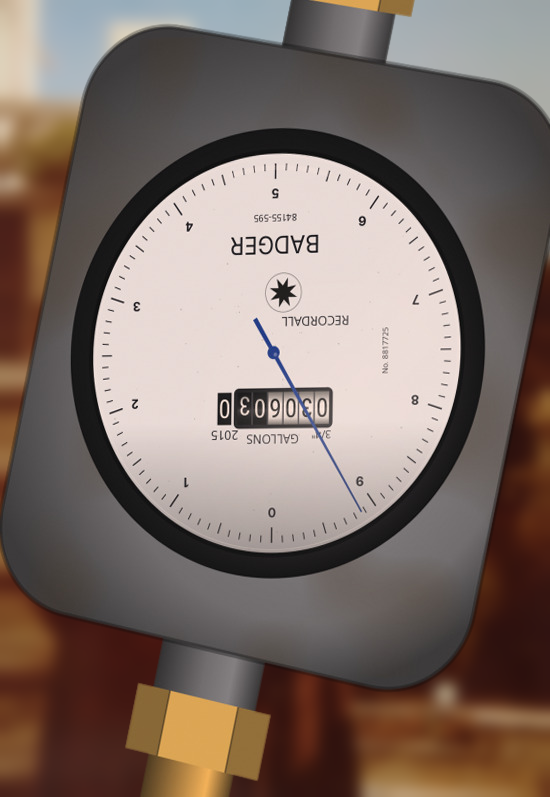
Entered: value=306029.1 unit=gal
